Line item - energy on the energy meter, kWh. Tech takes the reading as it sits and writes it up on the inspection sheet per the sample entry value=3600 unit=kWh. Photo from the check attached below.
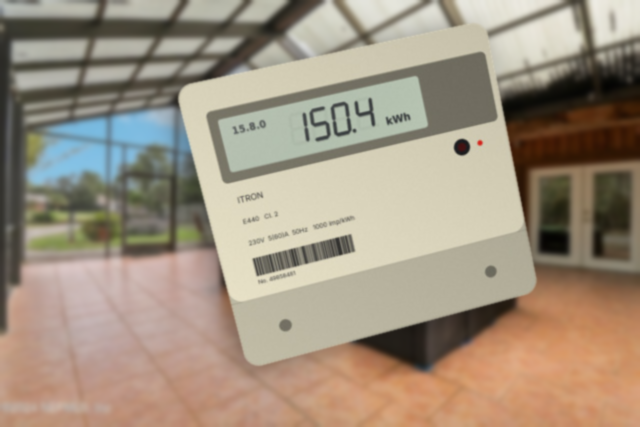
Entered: value=150.4 unit=kWh
